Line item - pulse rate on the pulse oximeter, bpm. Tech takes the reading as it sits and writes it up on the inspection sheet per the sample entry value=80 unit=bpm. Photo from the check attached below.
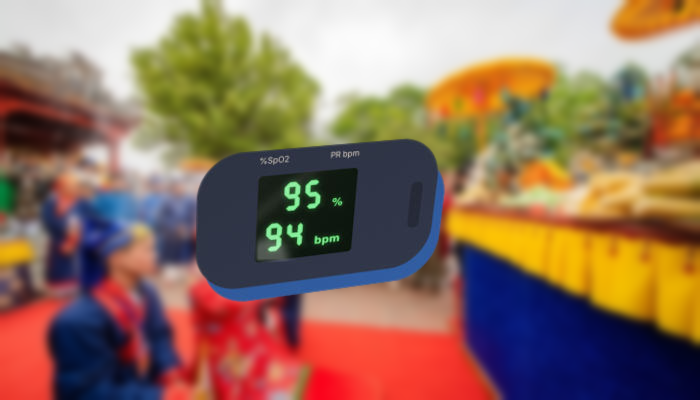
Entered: value=94 unit=bpm
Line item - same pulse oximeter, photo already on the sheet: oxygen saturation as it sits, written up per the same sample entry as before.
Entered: value=95 unit=%
